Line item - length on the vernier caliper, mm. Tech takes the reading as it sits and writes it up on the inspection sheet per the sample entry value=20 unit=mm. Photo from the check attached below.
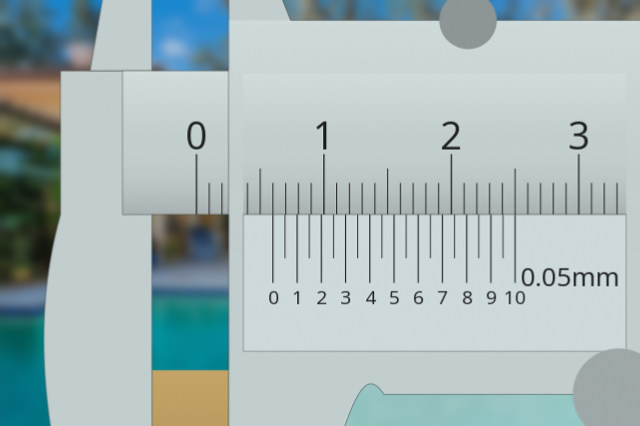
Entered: value=6.0 unit=mm
